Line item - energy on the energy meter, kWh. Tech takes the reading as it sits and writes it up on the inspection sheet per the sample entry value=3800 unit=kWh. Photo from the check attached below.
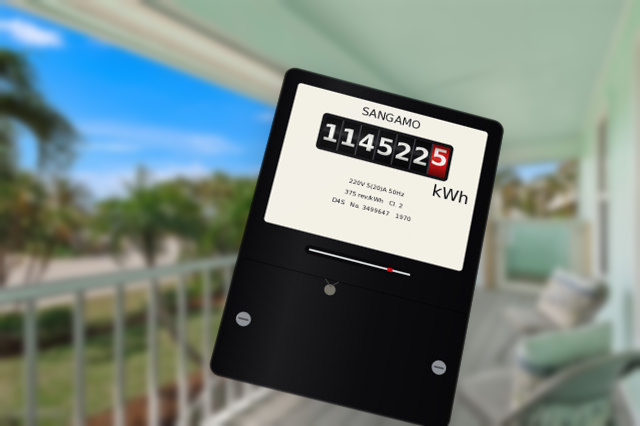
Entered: value=114522.5 unit=kWh
